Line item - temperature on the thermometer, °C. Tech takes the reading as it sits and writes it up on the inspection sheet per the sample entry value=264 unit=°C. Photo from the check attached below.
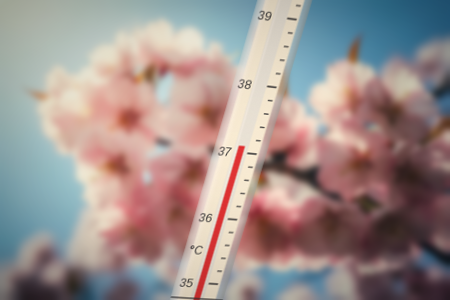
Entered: value=37.1 unit=°C
